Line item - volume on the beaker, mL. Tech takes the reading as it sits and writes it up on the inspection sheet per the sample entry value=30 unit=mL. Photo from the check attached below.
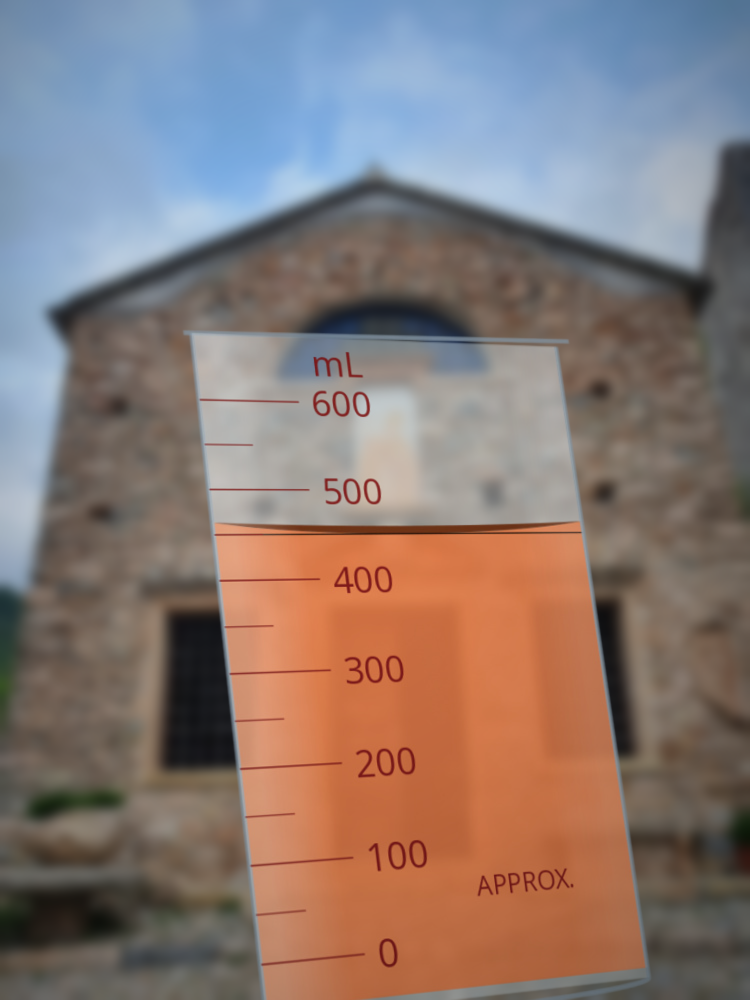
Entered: value=450 unit=mL
